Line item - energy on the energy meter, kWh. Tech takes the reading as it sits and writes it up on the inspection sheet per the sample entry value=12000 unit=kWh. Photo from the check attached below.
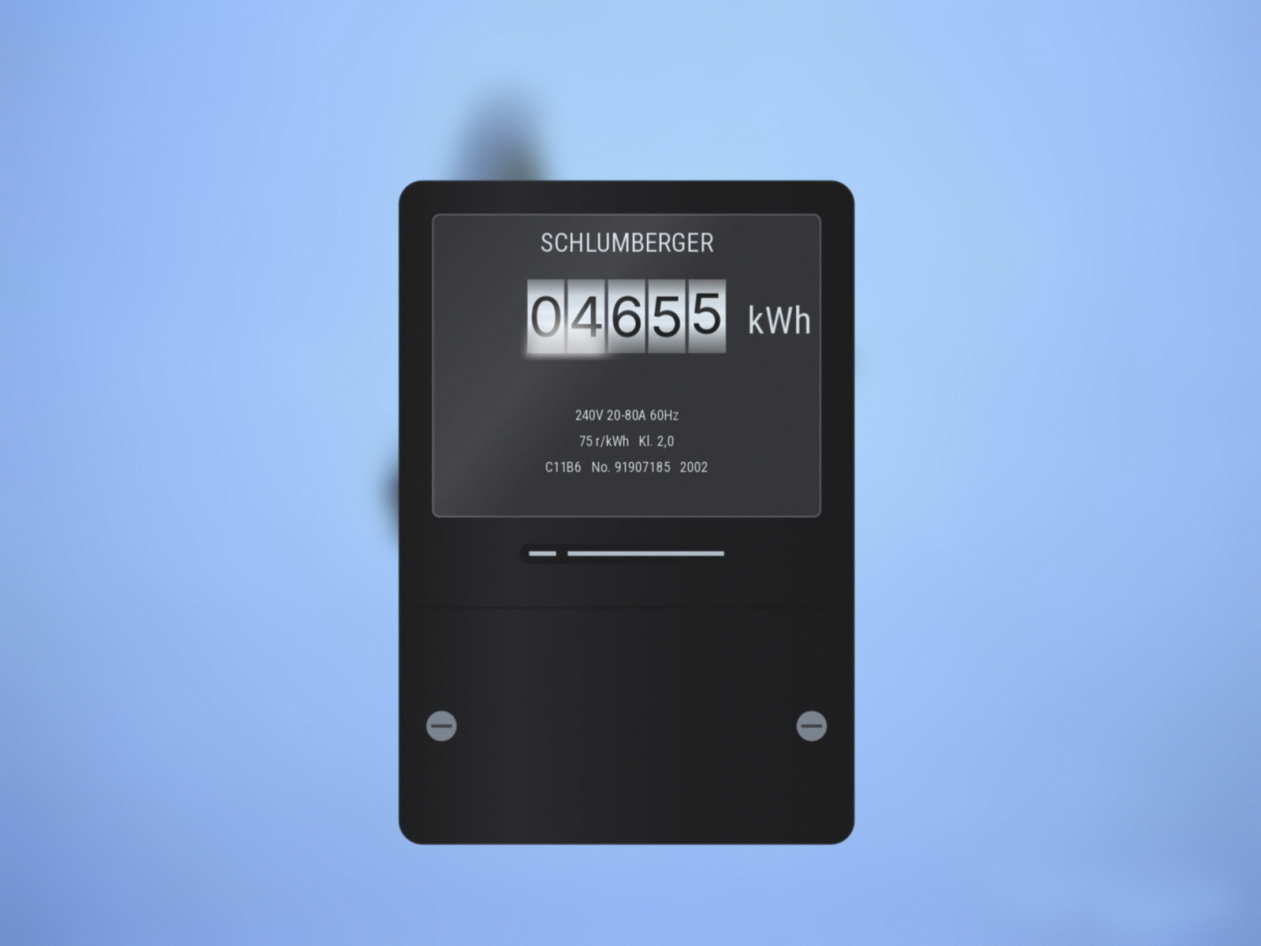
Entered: value=4655 unit=kWh
